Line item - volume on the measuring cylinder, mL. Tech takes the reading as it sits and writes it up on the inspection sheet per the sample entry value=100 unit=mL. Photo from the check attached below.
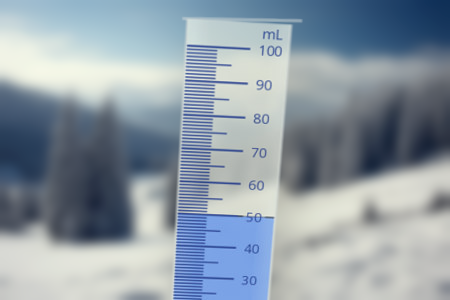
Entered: value=50 unit=mL
